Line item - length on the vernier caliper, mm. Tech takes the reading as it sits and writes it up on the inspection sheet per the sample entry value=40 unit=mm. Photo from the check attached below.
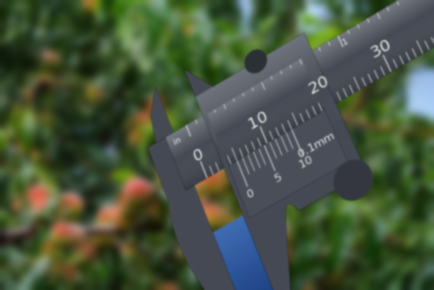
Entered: value=5.0 unit=mm
